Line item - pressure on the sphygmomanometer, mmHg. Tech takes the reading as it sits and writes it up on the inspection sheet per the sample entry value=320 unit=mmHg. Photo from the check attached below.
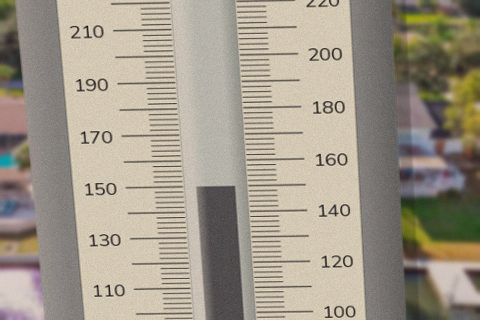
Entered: value=150 unit=mmHg
